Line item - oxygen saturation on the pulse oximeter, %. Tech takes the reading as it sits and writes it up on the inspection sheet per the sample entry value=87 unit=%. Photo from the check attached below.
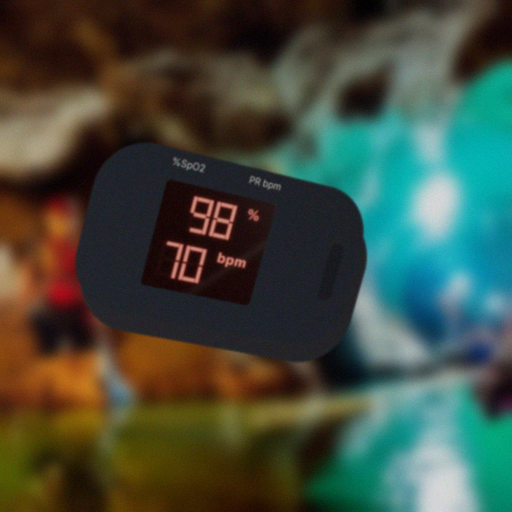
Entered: value=98 unit=%
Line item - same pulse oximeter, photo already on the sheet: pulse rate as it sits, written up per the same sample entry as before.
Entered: value=70 unit=bpm
